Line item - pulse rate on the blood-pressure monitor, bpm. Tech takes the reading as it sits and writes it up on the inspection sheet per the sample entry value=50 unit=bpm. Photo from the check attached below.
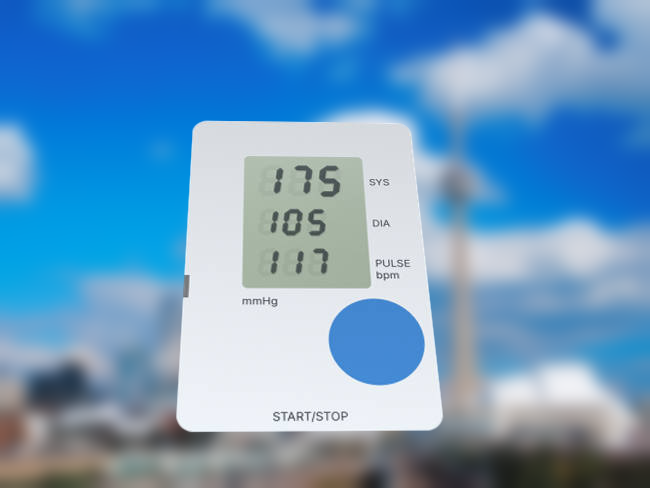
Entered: value=117 unit=bpm
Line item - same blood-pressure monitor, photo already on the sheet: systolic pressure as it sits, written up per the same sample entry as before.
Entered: value=175 unit=mmHg
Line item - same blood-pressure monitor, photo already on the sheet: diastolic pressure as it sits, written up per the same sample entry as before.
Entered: value=105 unit=mmHg
